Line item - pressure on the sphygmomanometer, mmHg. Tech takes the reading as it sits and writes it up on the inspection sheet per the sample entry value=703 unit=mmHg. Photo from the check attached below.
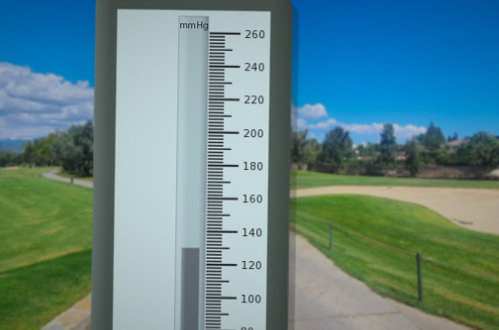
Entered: value=130 unit=mmHg
